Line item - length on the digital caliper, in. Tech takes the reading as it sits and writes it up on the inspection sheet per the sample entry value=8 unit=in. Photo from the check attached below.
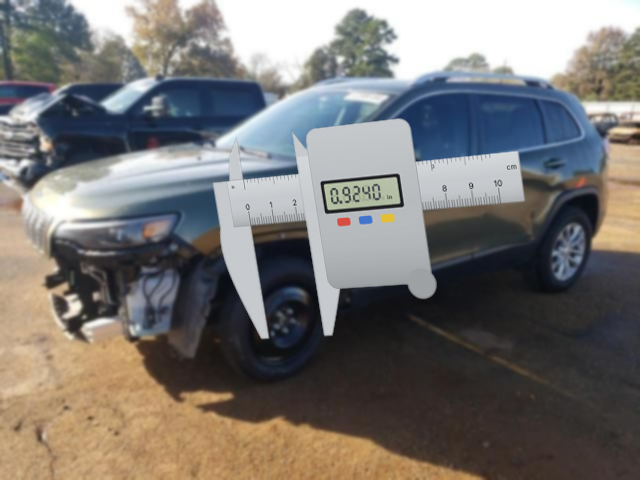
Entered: value=0.9240 unit=in
